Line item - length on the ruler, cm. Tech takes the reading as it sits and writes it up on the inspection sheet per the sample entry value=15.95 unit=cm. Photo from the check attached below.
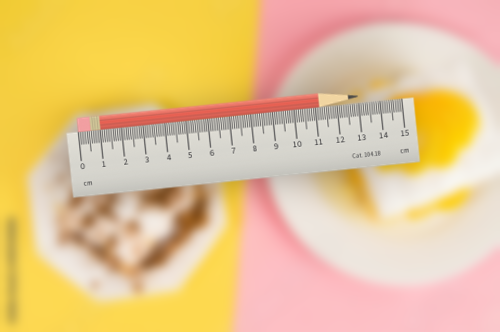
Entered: value=13 unit=cm
